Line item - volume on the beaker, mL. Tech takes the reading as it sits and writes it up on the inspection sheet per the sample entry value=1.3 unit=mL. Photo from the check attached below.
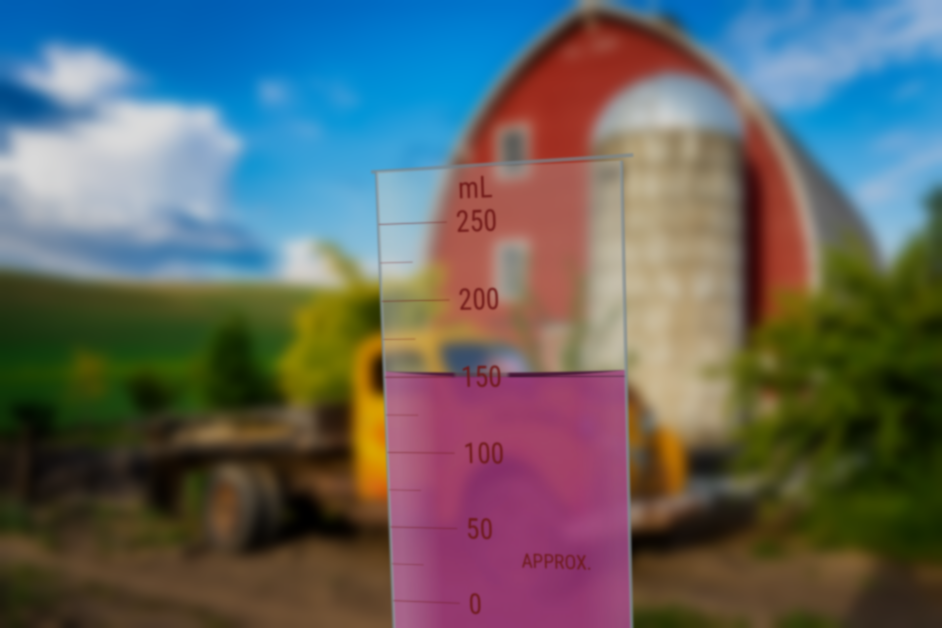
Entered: value=150 unit=mL
